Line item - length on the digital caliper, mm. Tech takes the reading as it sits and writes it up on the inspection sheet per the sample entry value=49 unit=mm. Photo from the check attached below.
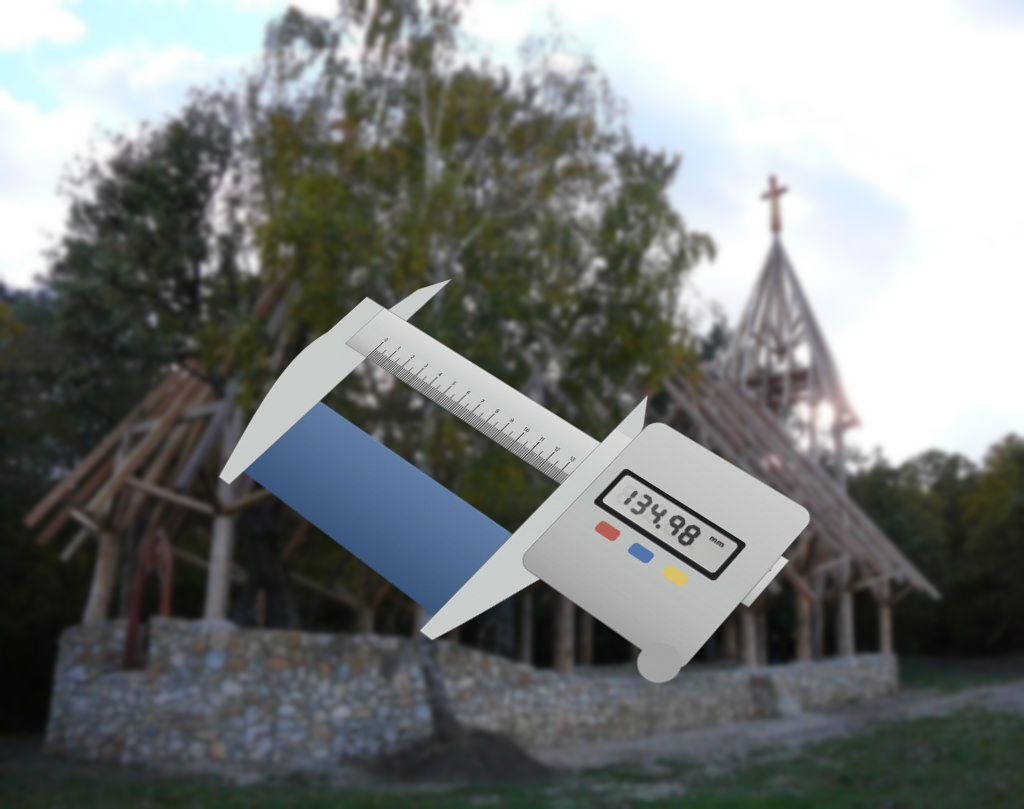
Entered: value=134.98 unit=mm
